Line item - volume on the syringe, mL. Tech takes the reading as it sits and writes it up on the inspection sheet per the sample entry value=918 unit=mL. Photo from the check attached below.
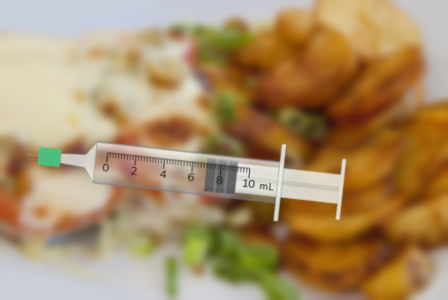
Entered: value=7 unit=mL
